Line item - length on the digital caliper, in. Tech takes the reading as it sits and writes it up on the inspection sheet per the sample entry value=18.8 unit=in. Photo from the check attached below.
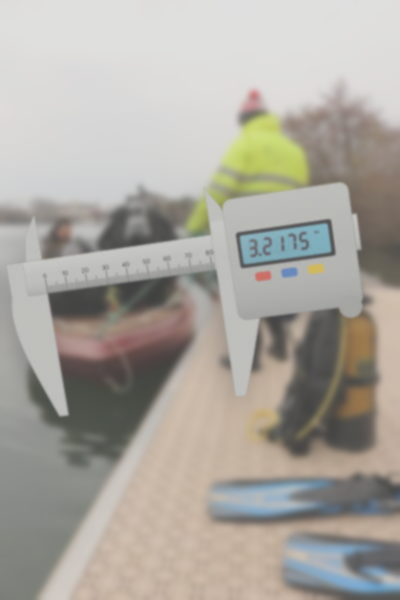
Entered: value=3.2175 unit=in
